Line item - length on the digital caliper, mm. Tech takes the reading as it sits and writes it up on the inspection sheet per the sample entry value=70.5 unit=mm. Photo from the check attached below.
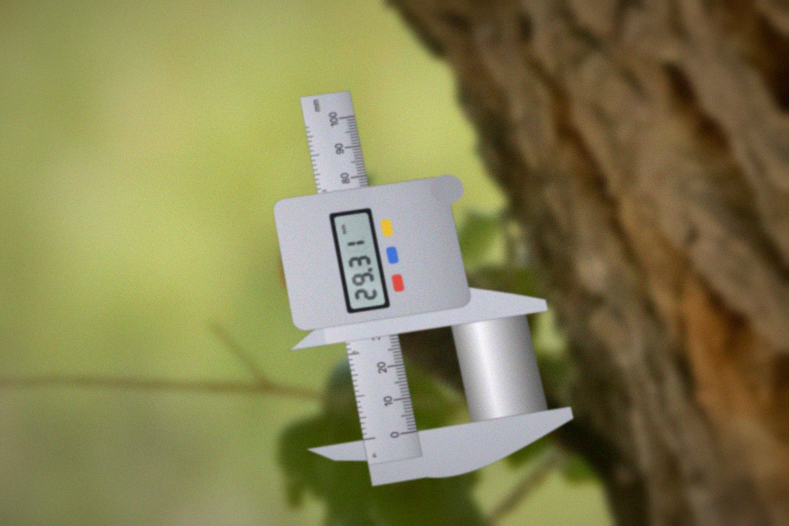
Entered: value=29.31 unit=mm
